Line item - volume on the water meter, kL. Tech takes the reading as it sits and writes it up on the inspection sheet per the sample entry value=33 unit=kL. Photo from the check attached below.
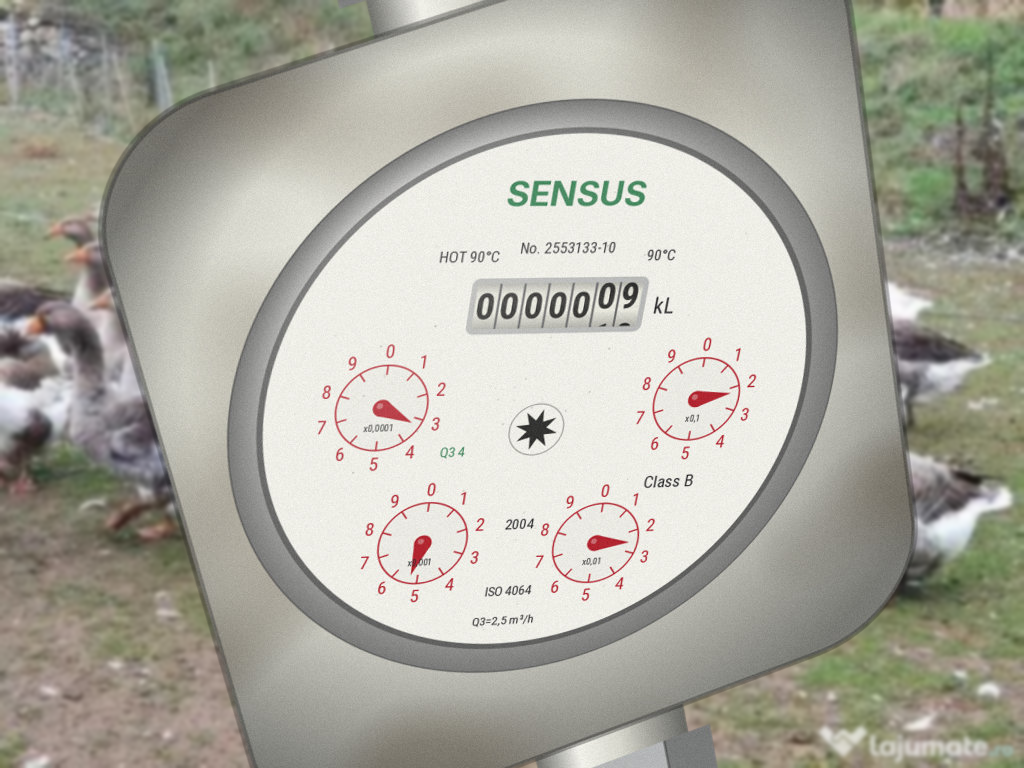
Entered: value=9.2253 unit=kL
